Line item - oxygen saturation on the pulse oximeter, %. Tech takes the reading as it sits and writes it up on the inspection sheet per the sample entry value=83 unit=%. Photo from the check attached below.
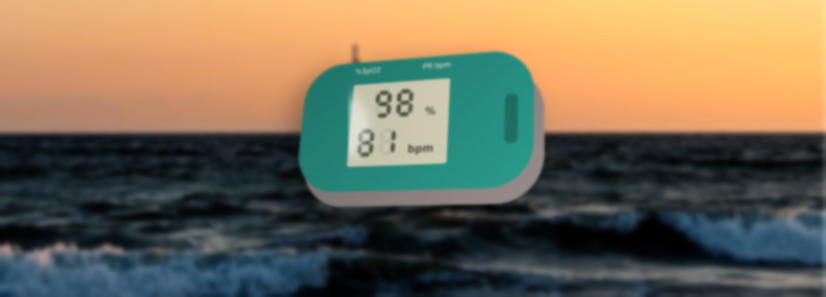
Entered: value=98 unit=%
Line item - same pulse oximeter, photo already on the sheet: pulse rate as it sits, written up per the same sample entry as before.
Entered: value=81 unit=bpm
